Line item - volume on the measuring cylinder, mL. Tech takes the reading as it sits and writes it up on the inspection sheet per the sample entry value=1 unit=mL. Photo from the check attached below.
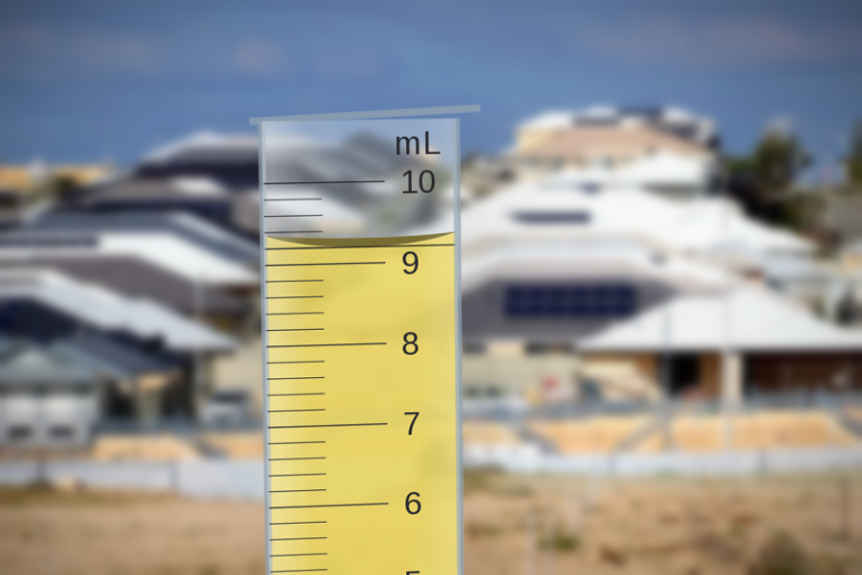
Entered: value=9.2 unit=mL
